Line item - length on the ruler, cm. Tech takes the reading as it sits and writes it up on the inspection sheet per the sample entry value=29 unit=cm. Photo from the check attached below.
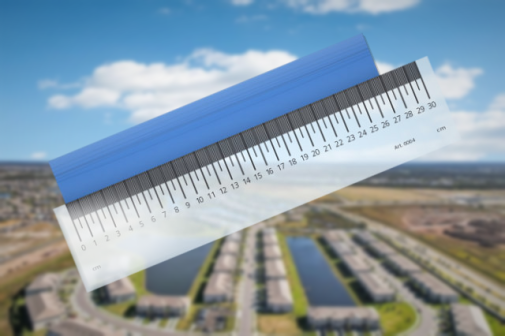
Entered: value=27 unit=cm
